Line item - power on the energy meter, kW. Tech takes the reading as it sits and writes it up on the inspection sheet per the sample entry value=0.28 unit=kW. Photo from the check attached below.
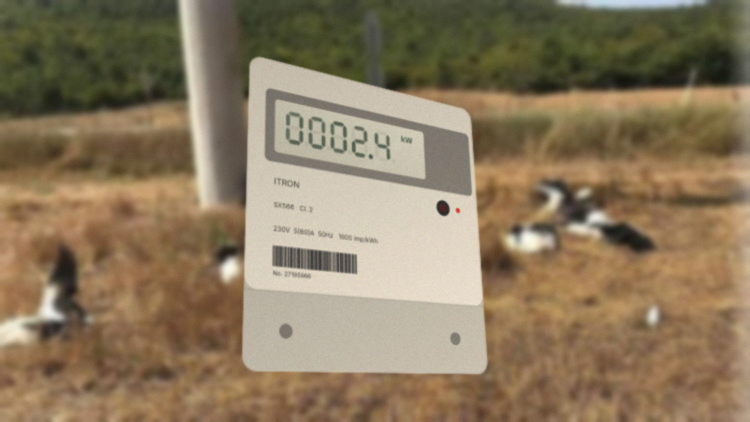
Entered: value=2.4 unit=kW
